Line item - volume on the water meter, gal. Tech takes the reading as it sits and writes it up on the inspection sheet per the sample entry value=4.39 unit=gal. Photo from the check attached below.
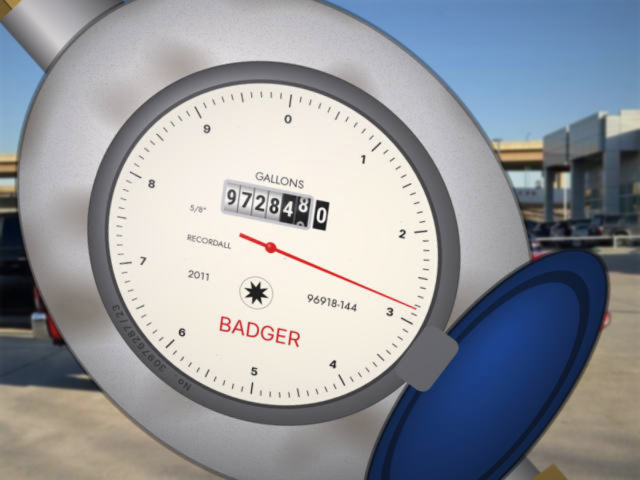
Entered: value=9728482.8 unit=gal
